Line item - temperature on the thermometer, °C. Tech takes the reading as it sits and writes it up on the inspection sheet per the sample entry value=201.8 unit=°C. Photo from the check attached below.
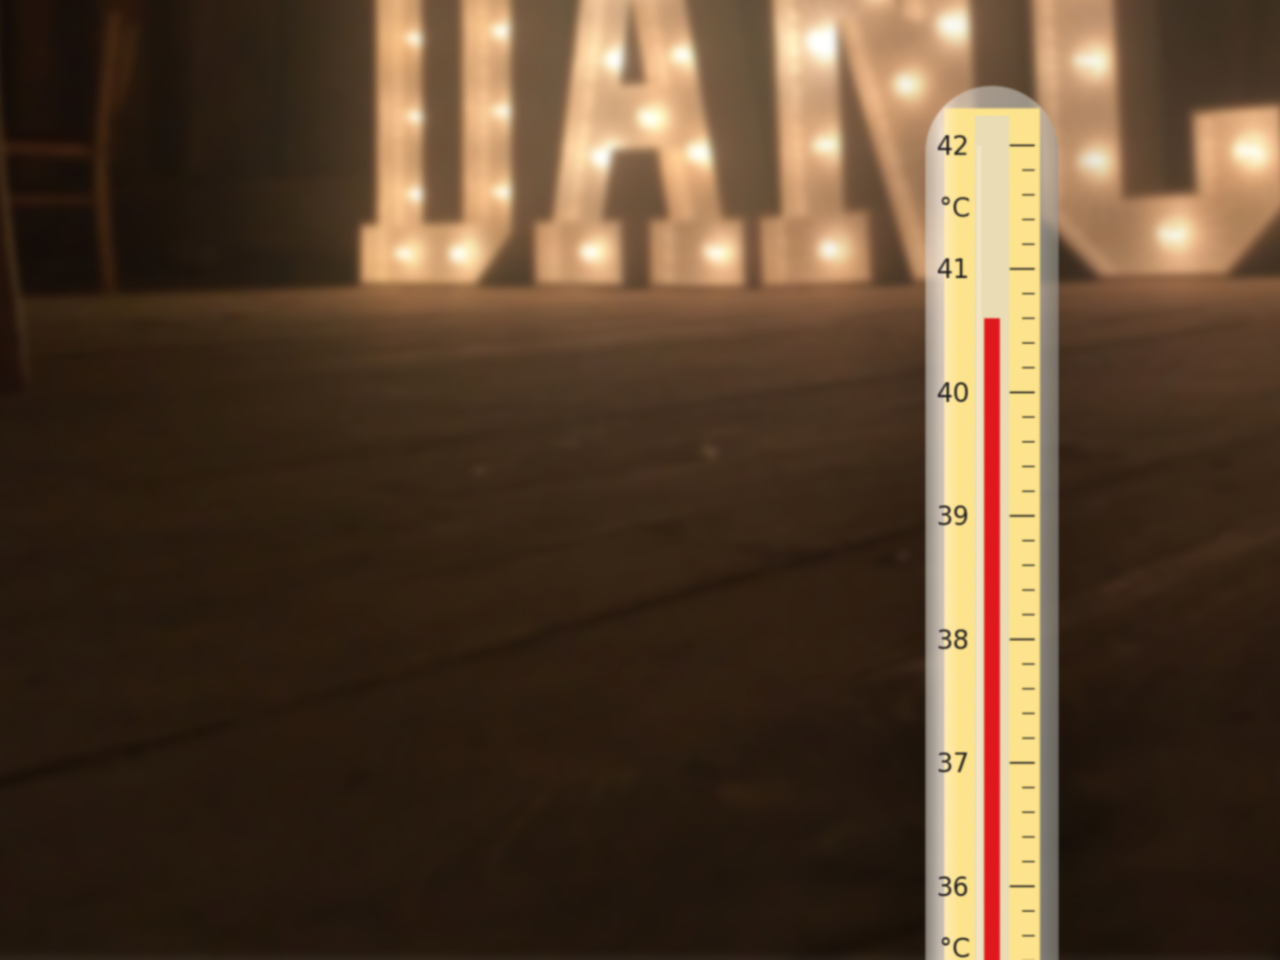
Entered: value=40.6 unit=°C
